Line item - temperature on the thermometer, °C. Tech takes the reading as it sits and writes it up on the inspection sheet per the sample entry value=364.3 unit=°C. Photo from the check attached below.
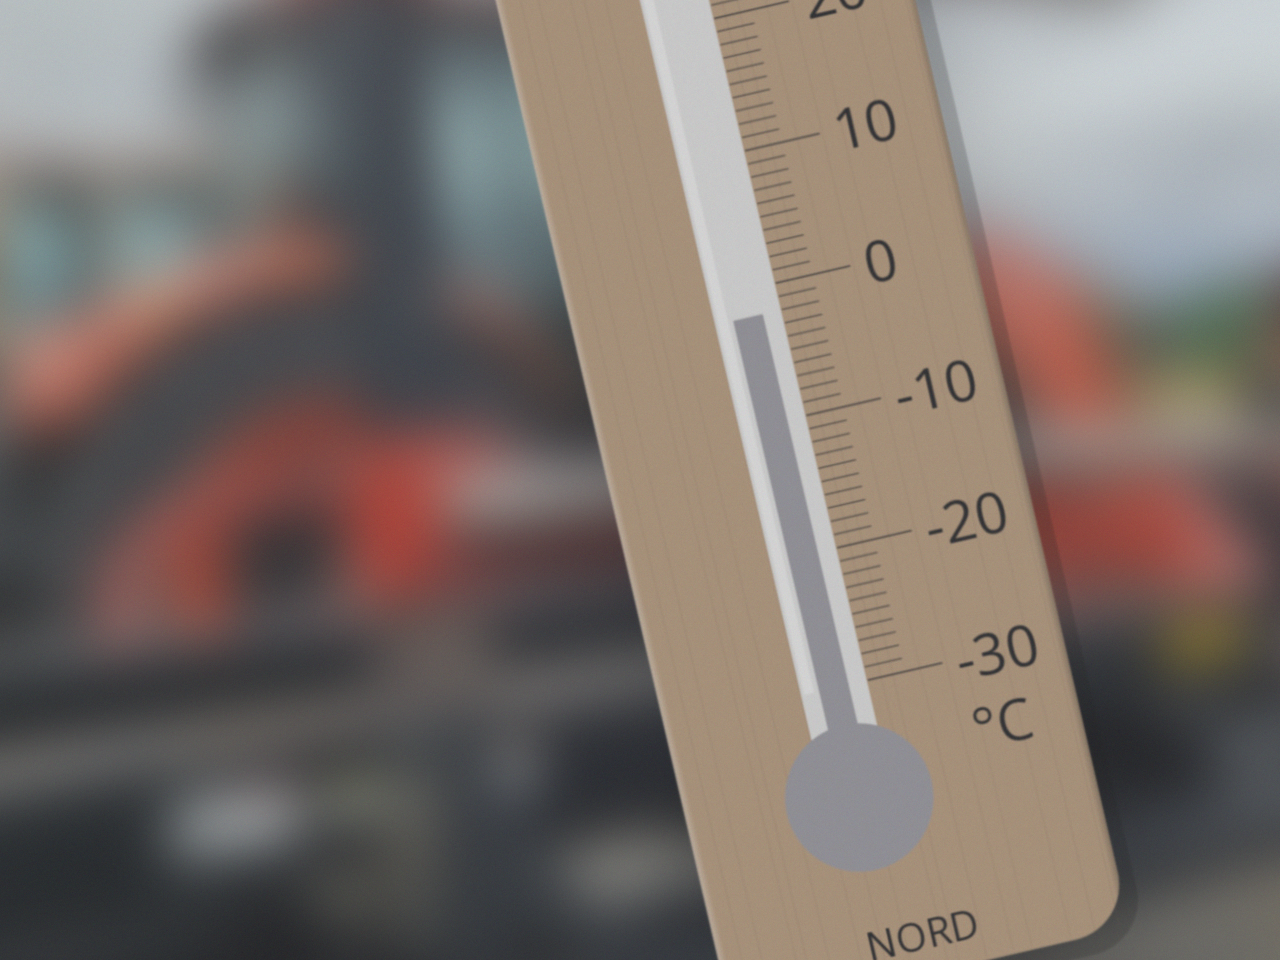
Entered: value=-2 unit=°C
